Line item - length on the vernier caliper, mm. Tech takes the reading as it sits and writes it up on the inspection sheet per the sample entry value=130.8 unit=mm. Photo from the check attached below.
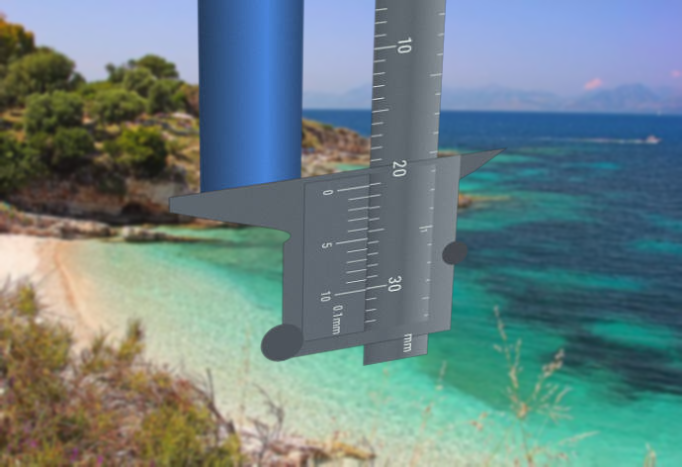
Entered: value=21.1 unit=mm
